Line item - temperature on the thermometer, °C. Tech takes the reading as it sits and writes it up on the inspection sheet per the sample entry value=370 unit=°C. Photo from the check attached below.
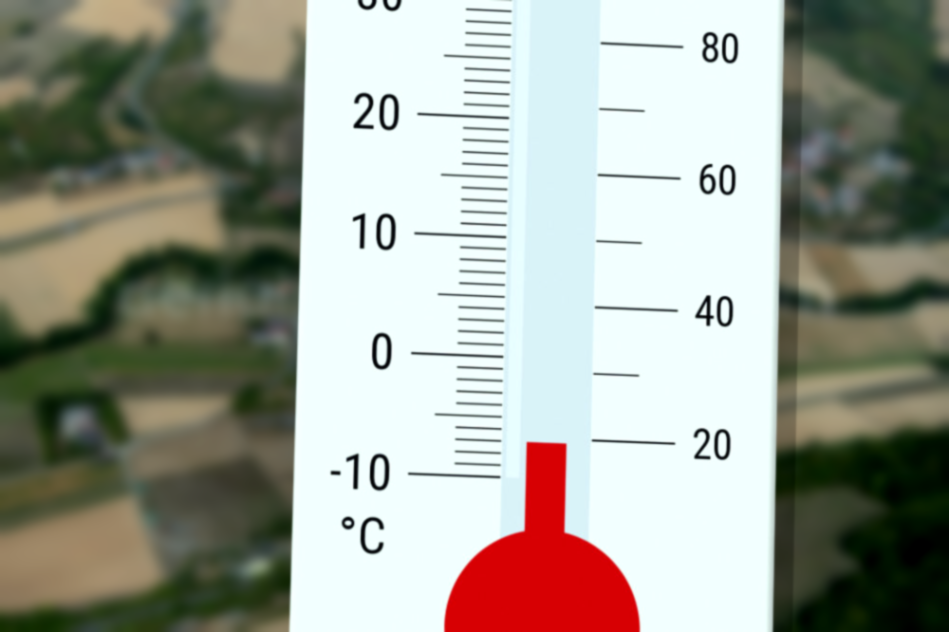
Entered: value=-7 unit=°C
